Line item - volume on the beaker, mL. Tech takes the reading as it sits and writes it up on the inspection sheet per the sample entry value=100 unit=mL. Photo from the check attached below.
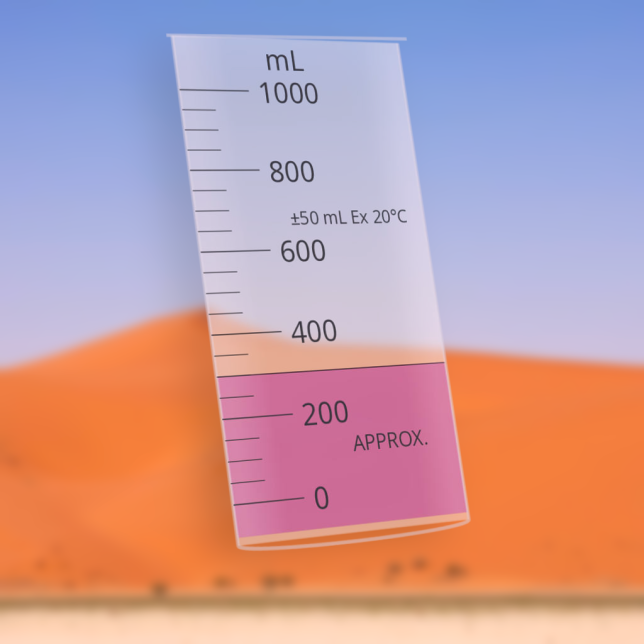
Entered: value=300 unit=mL
